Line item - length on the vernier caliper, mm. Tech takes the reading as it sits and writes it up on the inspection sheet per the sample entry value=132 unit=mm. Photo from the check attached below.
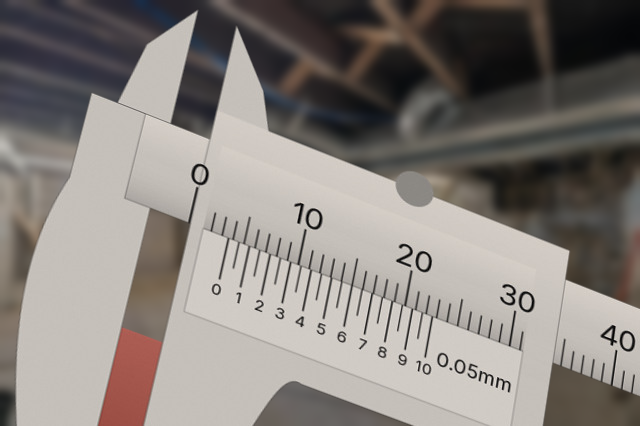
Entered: value=3.6 unit=mm
